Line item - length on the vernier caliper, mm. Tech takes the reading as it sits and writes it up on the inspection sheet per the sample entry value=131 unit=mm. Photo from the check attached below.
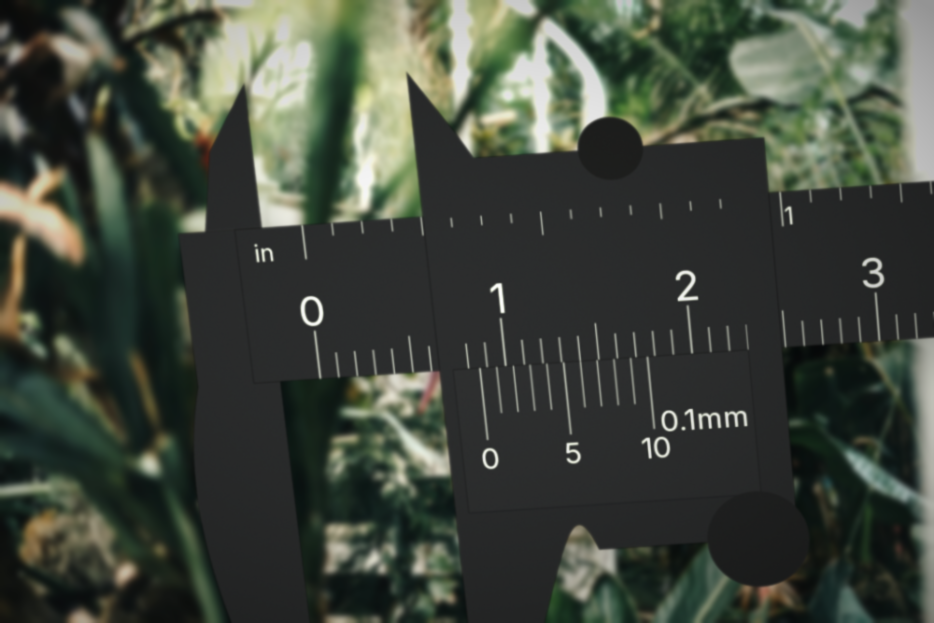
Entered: value=8.6 unit=mm
